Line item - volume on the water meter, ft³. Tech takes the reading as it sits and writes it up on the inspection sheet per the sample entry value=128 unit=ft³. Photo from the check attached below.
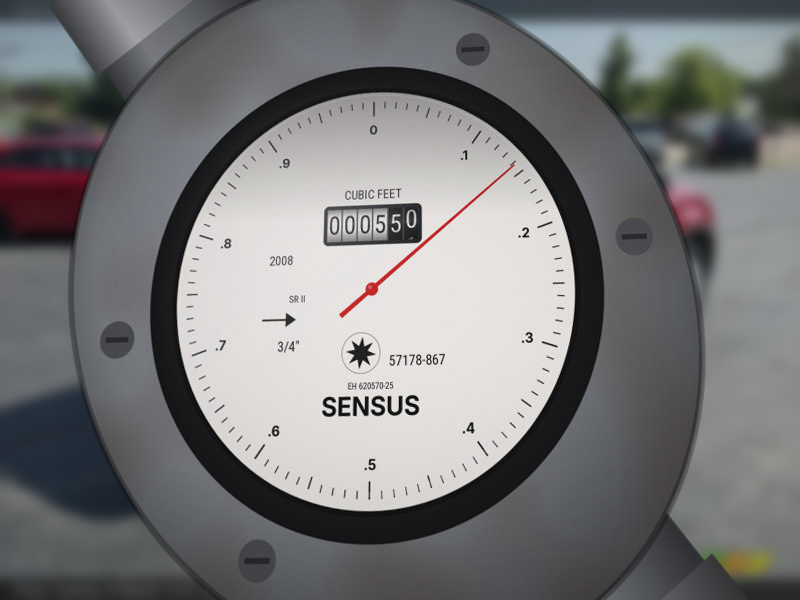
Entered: value=550.14 unit=ft³
